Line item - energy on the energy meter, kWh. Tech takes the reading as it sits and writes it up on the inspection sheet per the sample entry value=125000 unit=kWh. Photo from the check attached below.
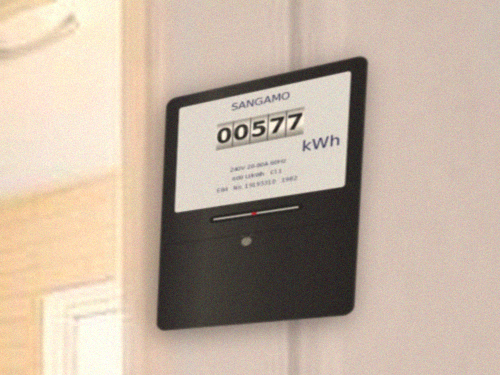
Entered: value=577 unit=kWh
